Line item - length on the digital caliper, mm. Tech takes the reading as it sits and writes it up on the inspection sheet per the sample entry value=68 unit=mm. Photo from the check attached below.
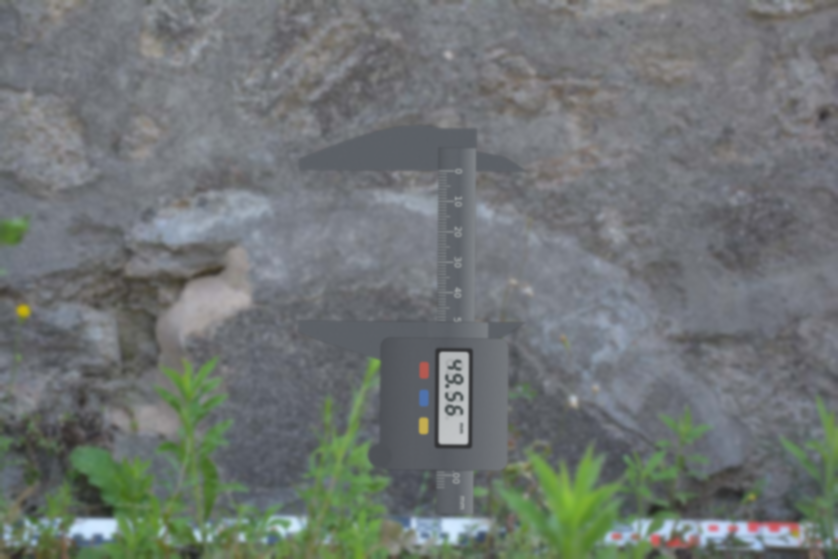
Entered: value=49.56 unit=mm
